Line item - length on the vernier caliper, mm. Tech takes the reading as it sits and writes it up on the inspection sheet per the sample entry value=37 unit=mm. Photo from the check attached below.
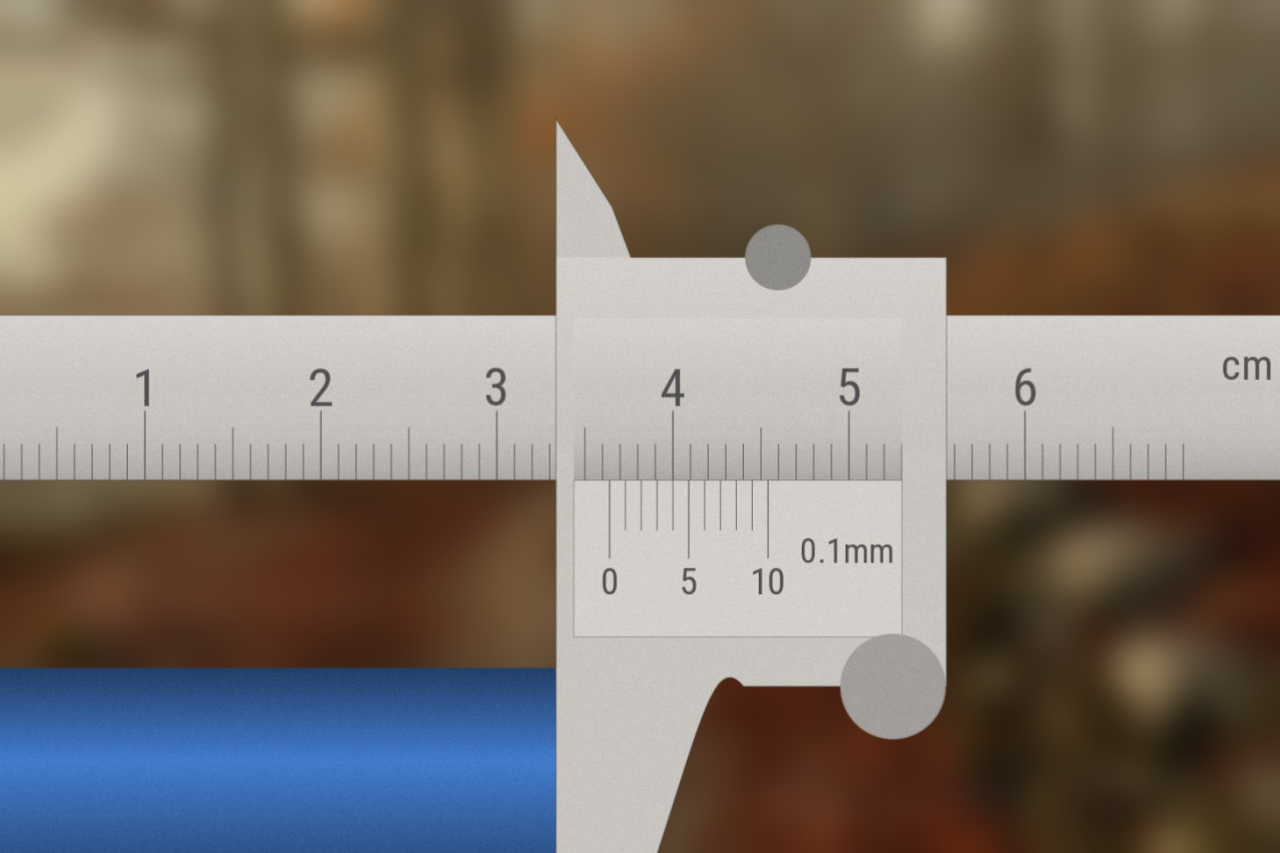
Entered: value=36.4 unit=mm
